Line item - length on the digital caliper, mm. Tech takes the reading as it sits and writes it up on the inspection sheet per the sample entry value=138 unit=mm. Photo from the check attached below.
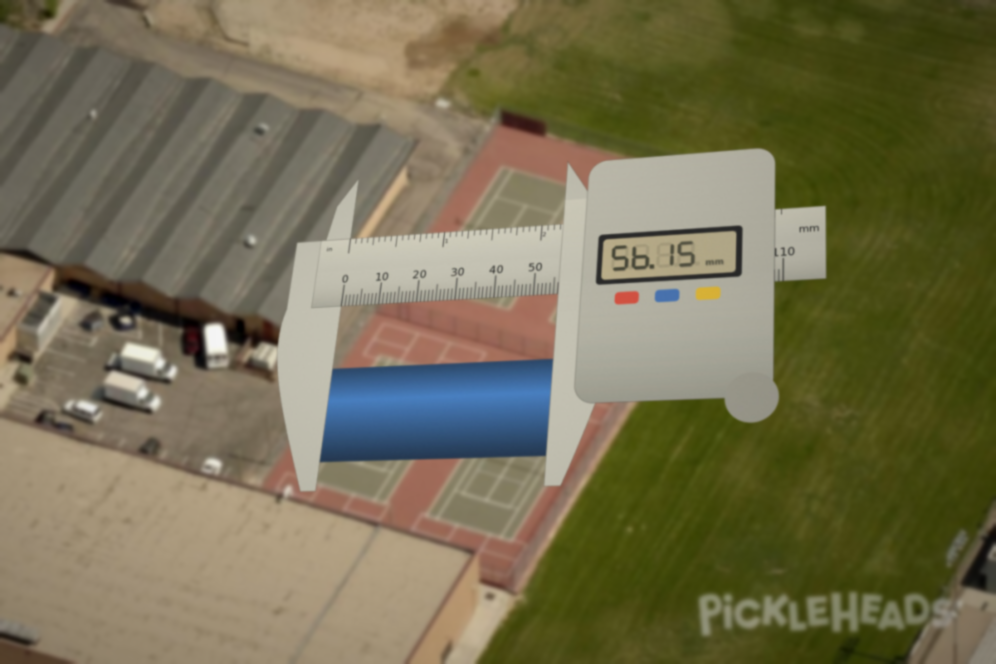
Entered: value=56.15 unit=mm
